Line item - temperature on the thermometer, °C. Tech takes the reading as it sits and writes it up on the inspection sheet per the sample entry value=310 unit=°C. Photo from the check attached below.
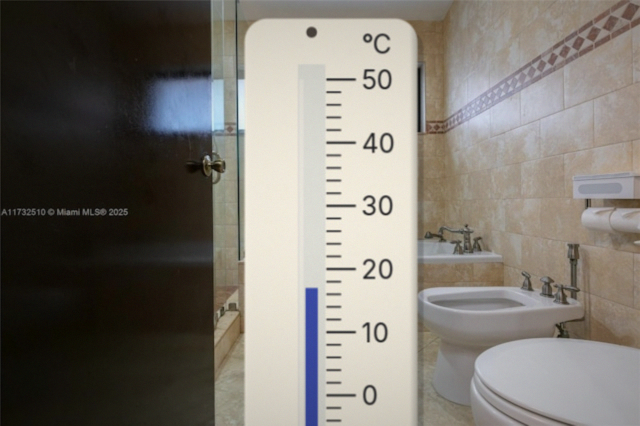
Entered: value=17 unit=°C
